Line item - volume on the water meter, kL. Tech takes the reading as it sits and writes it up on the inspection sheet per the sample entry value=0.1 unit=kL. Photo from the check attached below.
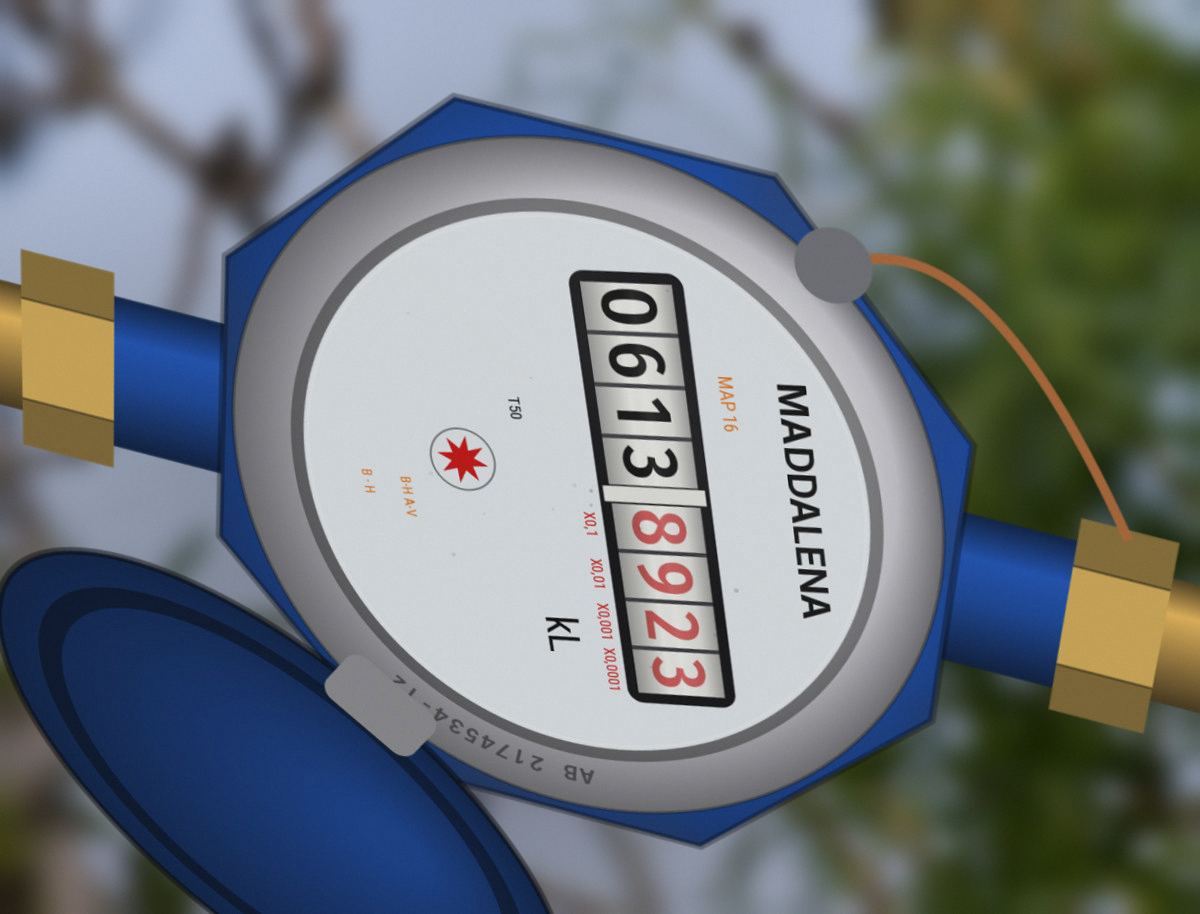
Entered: value=613.8923 unit=kL
